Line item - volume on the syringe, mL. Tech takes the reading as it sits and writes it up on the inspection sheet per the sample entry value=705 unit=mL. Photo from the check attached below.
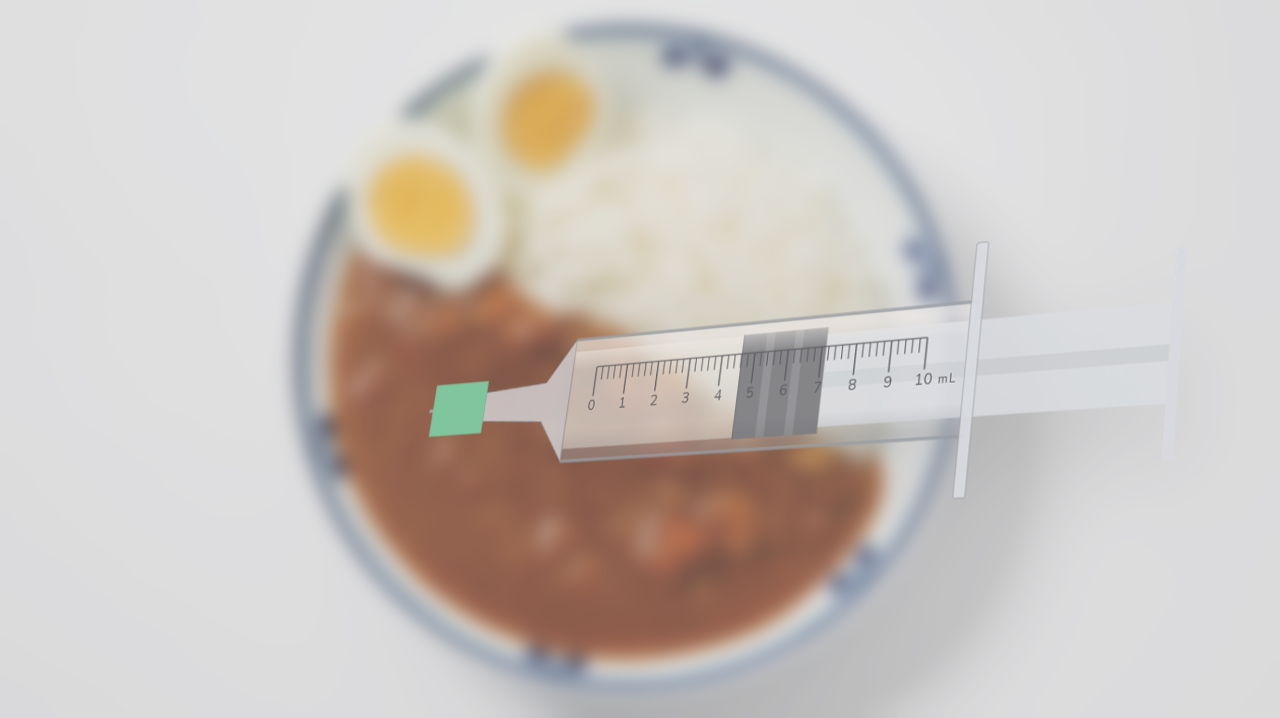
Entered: value=4.6 unit=mL
